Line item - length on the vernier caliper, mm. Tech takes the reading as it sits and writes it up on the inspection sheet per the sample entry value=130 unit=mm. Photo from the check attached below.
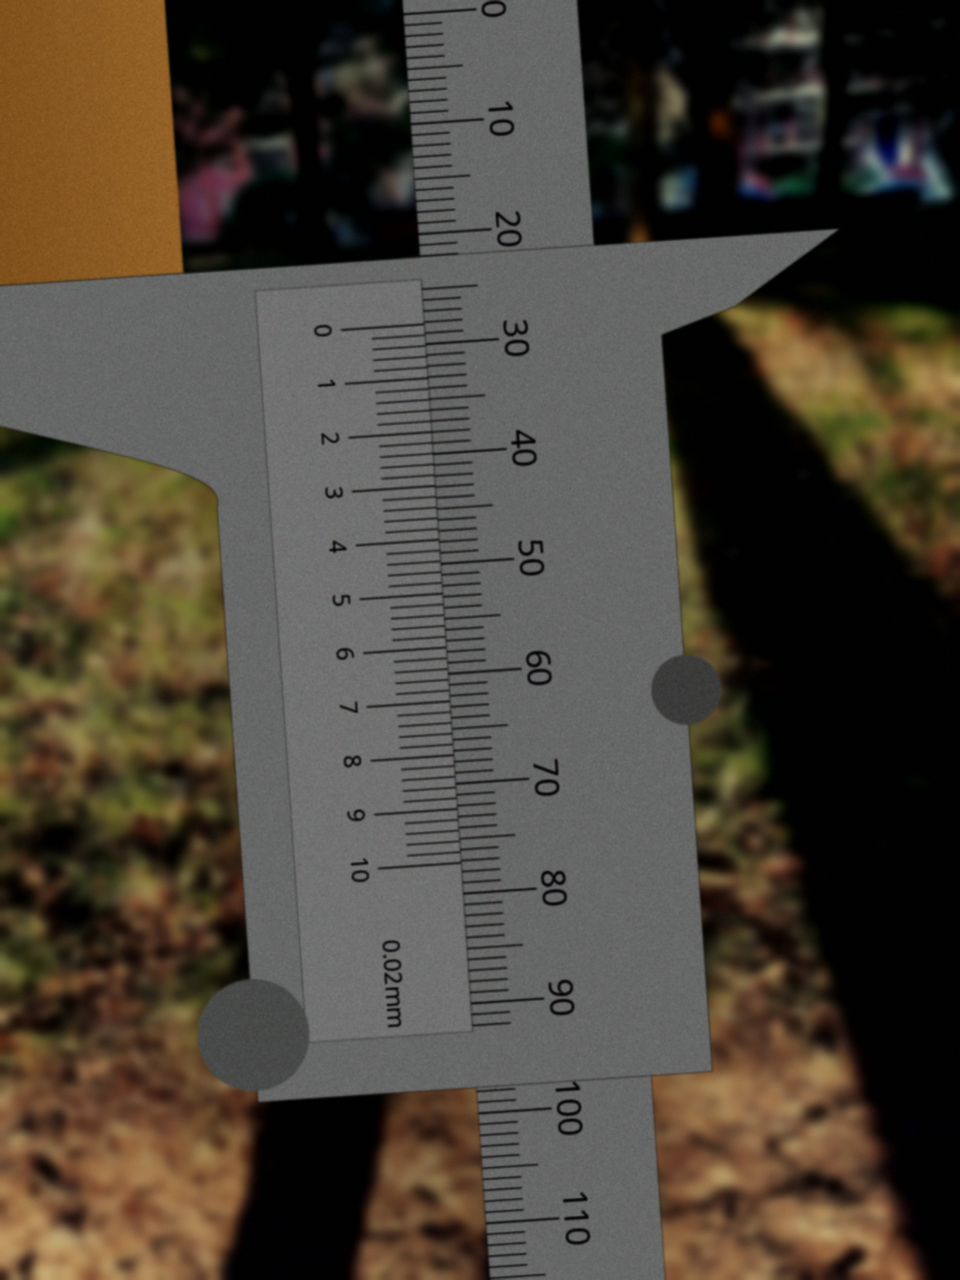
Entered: value=28.2 unit=mm
